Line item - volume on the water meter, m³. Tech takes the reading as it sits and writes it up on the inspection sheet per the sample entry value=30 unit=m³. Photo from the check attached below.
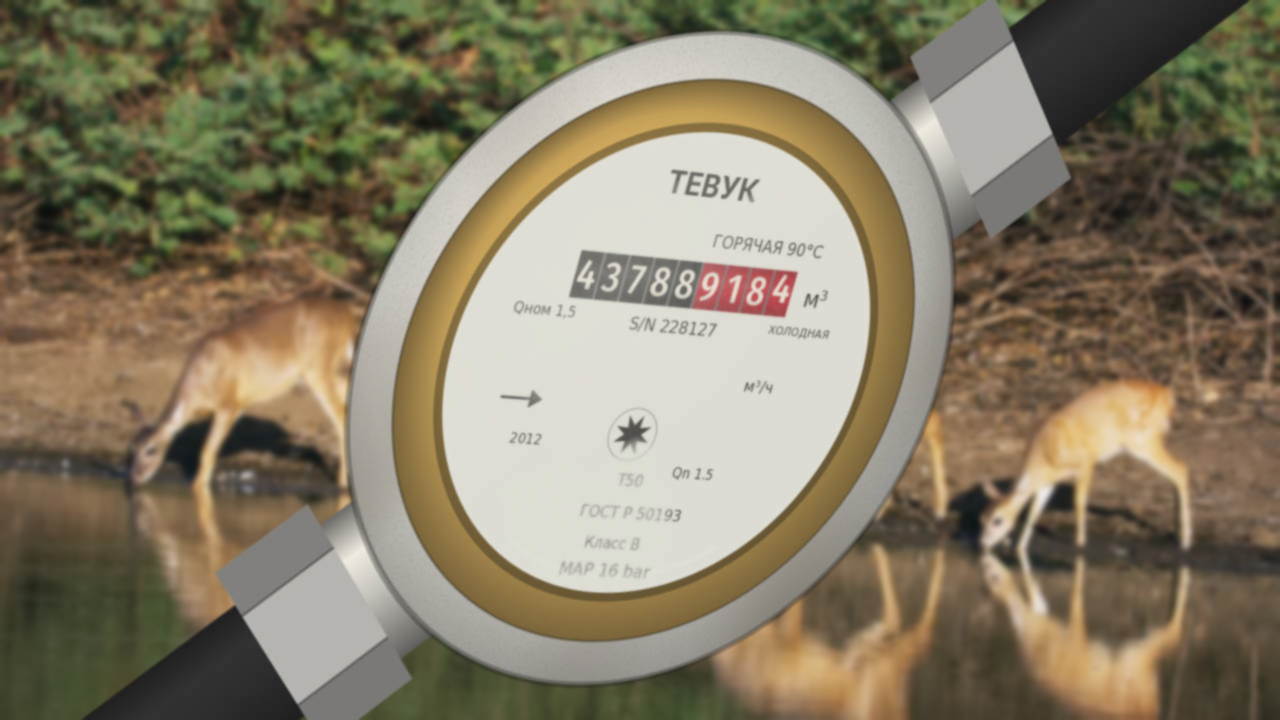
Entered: value=43788.9184 unit=m³
